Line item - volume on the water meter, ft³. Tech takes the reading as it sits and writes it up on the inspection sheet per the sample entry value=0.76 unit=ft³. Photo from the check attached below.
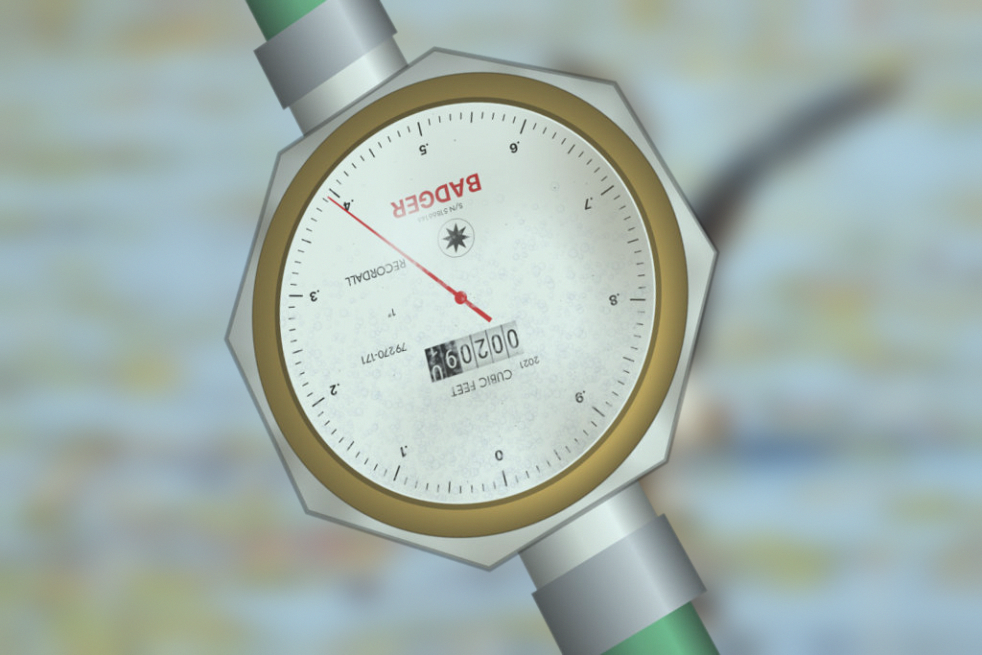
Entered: value=2090.39 unit=ft³
